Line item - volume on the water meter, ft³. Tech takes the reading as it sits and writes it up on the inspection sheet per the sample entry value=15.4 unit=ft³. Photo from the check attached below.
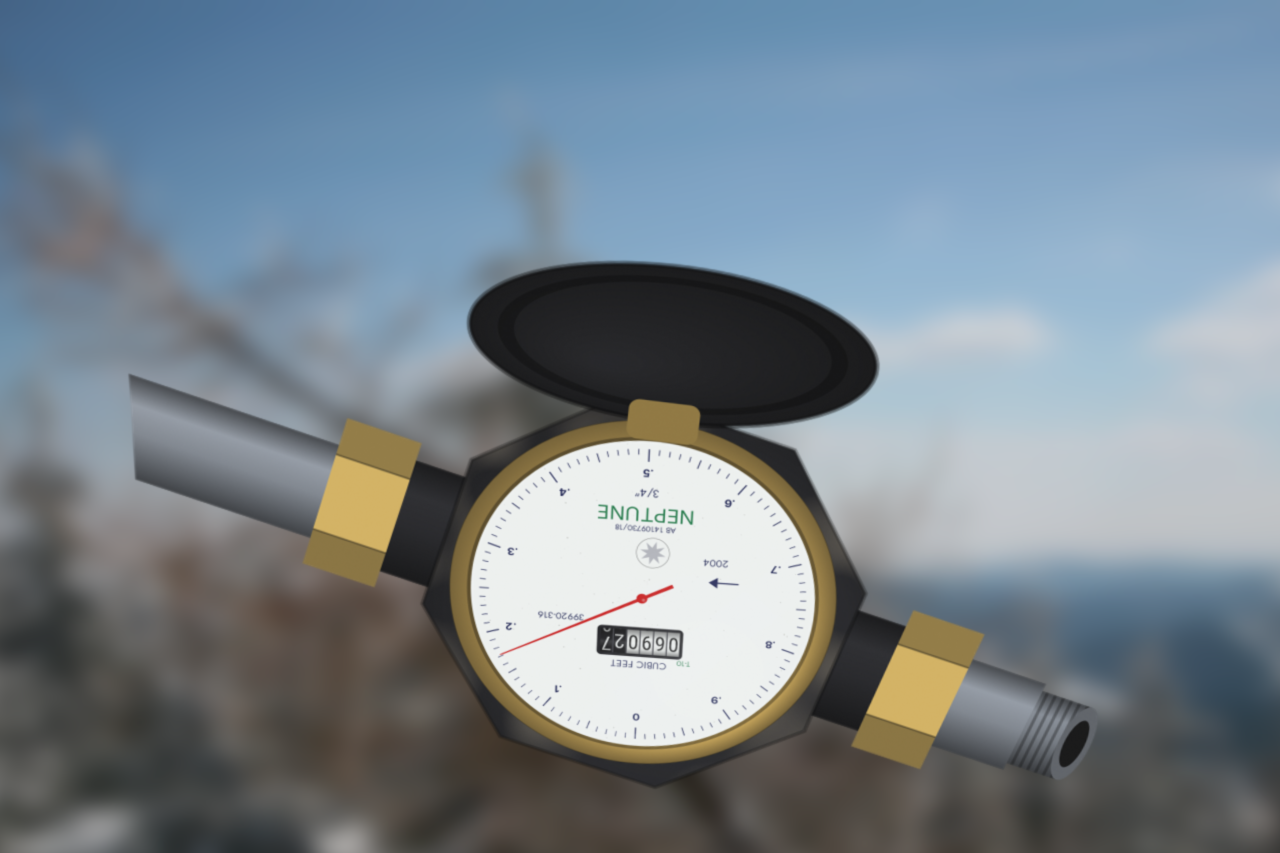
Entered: value=69027.17 unit=ft³
